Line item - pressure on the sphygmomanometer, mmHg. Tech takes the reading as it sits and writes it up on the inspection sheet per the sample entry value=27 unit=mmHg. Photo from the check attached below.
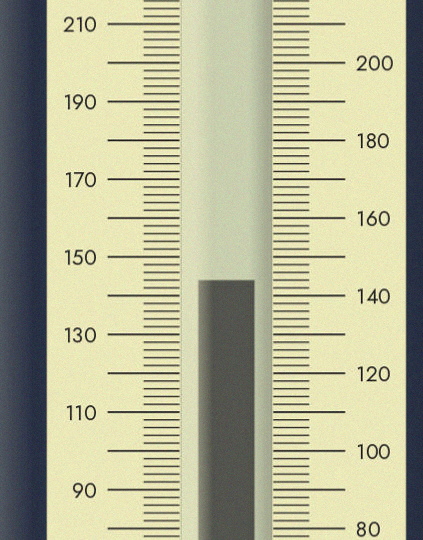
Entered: value=144 unit=mmHg
